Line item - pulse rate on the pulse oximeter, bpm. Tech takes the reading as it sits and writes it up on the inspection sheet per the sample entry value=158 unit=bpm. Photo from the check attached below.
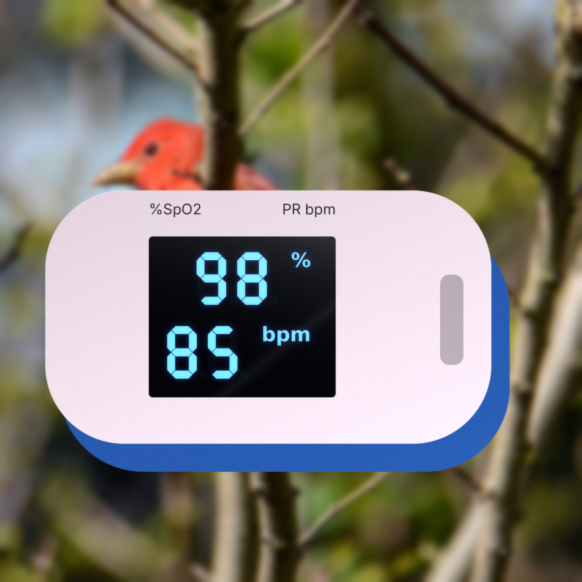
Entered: value=85 unit=bpm
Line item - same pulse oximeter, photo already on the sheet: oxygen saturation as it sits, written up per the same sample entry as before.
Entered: value=98 unit=%
